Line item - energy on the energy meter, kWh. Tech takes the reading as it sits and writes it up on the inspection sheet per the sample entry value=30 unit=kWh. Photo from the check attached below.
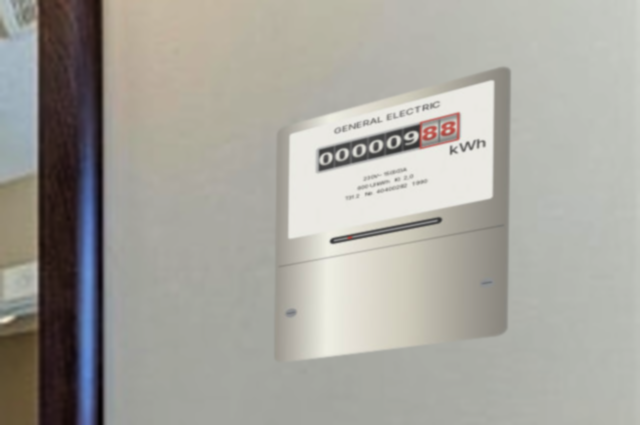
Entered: value=9.88 unit=kWh
